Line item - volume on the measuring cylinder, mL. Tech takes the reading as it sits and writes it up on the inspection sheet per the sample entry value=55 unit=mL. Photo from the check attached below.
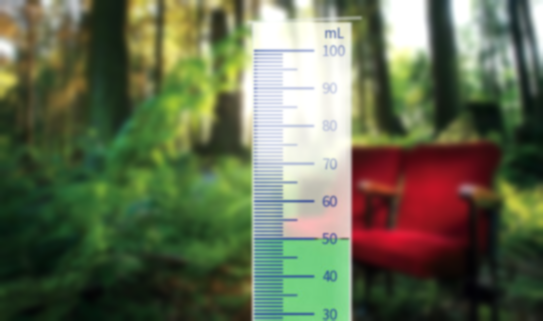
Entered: value=50 unit=mL
